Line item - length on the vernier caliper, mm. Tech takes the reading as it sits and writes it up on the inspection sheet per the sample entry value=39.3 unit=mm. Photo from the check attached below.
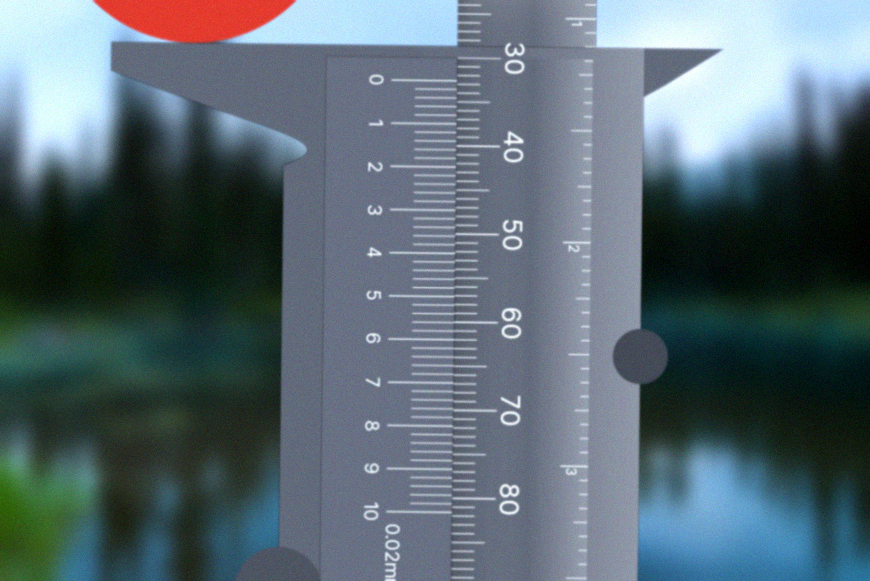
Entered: value=32.6 unit=mm
